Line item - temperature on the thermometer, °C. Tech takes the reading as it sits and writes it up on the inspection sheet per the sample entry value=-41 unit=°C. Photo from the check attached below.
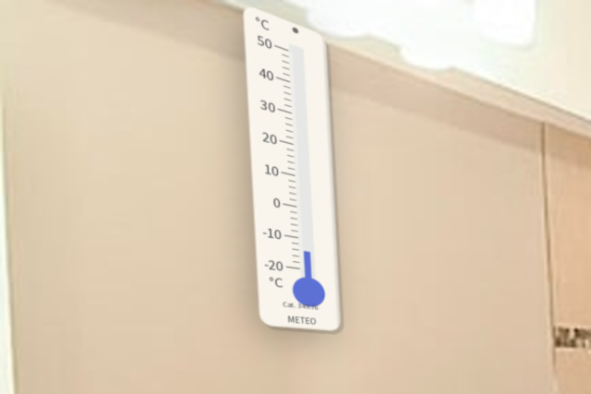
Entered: value=-14 unit=°C
